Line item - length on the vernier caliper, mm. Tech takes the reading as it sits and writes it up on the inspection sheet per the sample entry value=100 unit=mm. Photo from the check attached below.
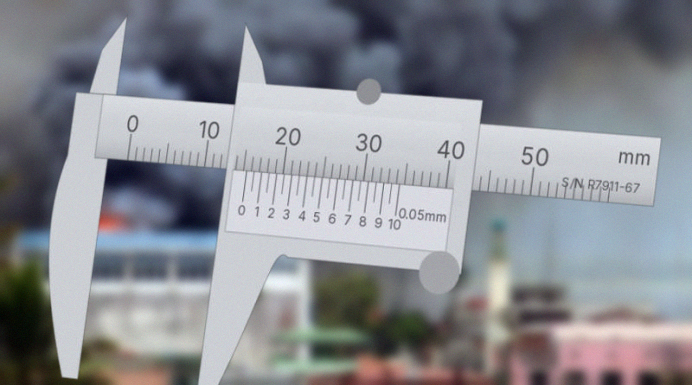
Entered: value=15.4 unit=mm
